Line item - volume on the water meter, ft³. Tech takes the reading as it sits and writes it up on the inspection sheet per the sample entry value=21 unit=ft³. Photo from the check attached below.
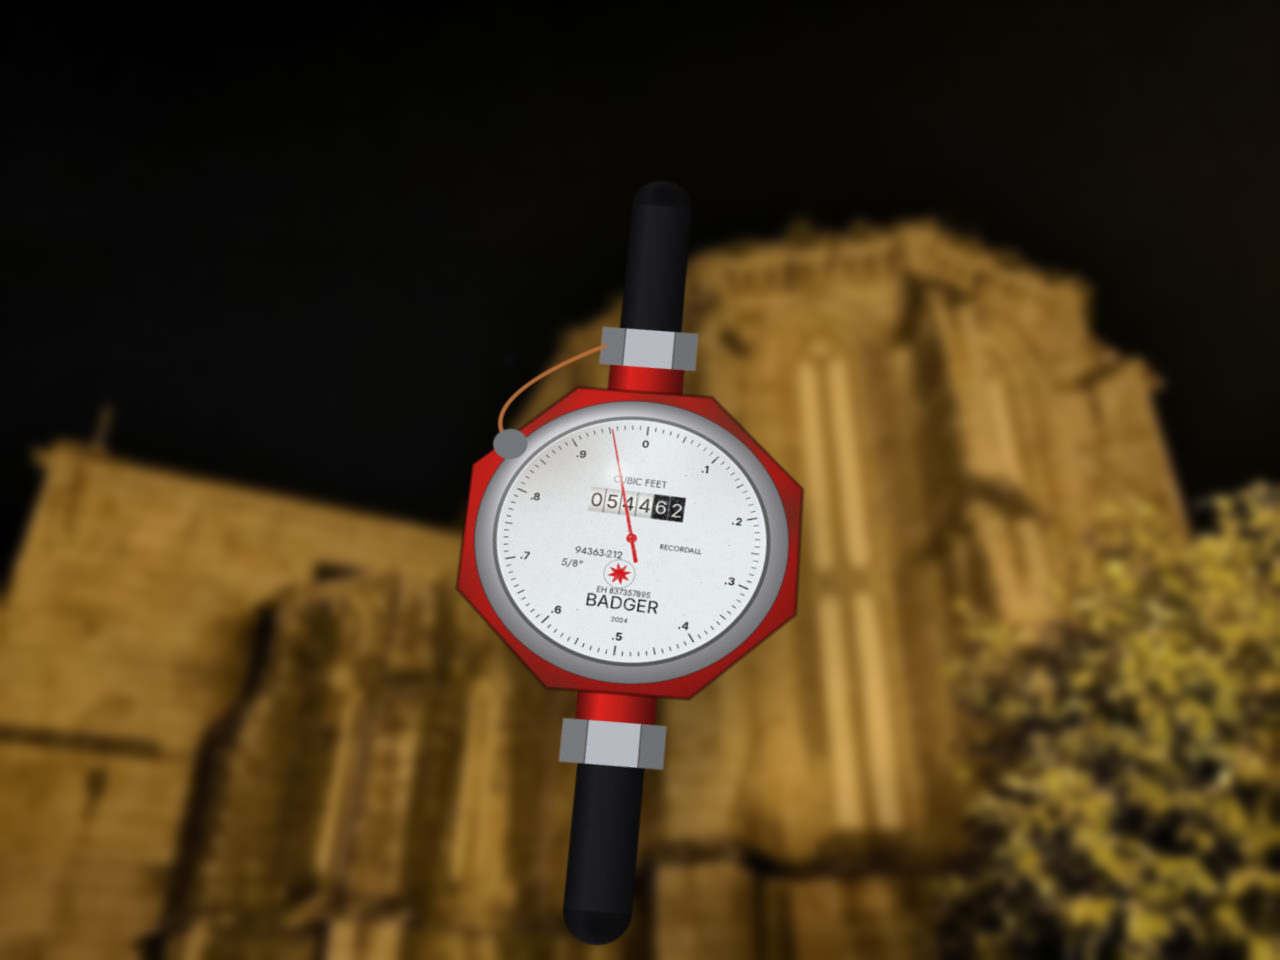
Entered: value=54461.95 unit=ft³
